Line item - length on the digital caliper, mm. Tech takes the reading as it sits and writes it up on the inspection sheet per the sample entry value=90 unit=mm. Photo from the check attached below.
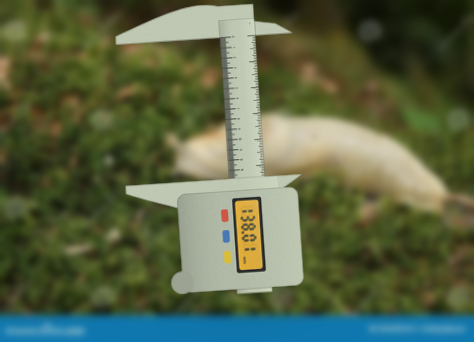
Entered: value=138.01 unit=mm
